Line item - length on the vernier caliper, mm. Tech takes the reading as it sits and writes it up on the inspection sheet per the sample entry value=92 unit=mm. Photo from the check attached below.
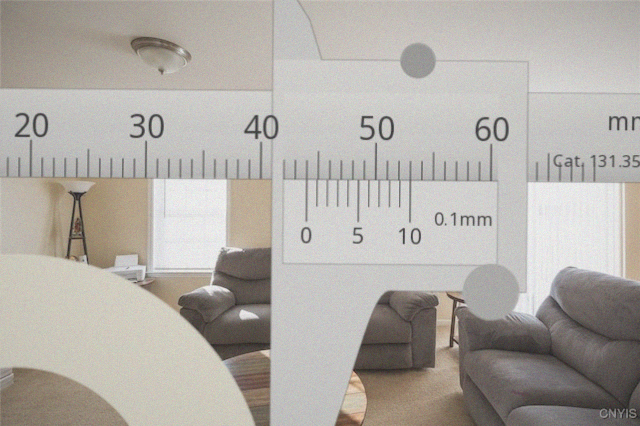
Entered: value=44.0 unit=mm
